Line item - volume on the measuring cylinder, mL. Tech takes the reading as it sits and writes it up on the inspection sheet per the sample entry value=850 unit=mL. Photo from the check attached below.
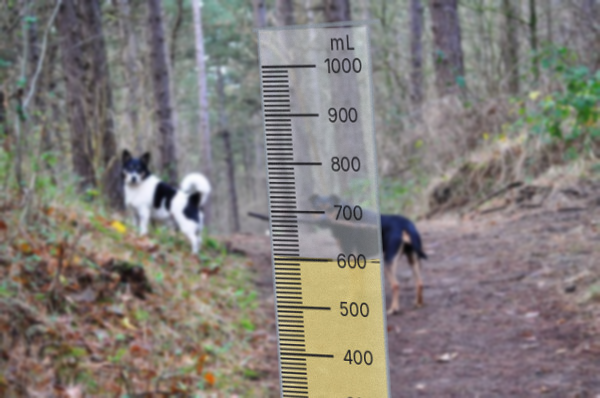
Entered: value=600 unit=mL
